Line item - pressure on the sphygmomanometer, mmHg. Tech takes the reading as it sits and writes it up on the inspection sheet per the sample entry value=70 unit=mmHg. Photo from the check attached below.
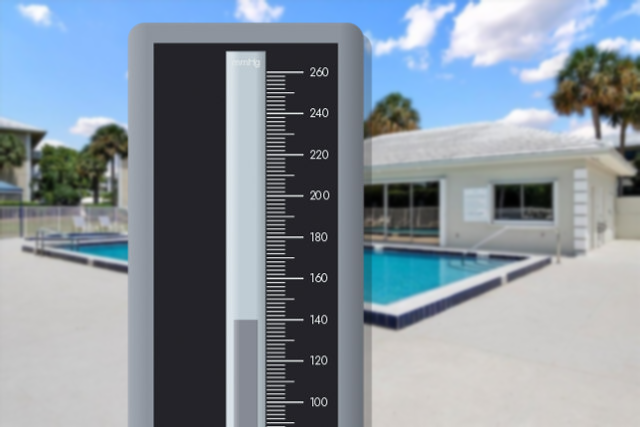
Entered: value=140 unit=mmHg
